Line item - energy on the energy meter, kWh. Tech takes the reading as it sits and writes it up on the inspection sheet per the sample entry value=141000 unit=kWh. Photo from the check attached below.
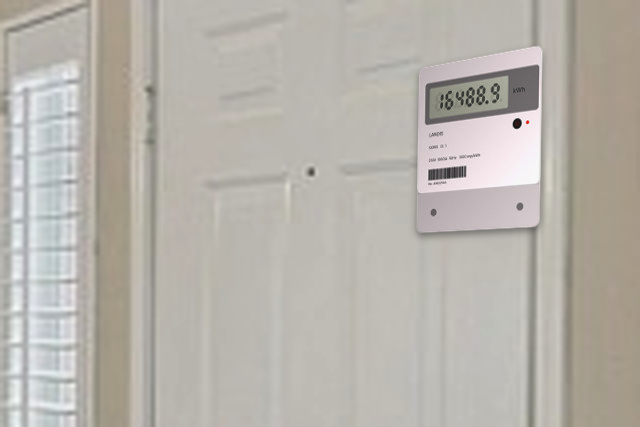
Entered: value=16488.9 unit=kWh
